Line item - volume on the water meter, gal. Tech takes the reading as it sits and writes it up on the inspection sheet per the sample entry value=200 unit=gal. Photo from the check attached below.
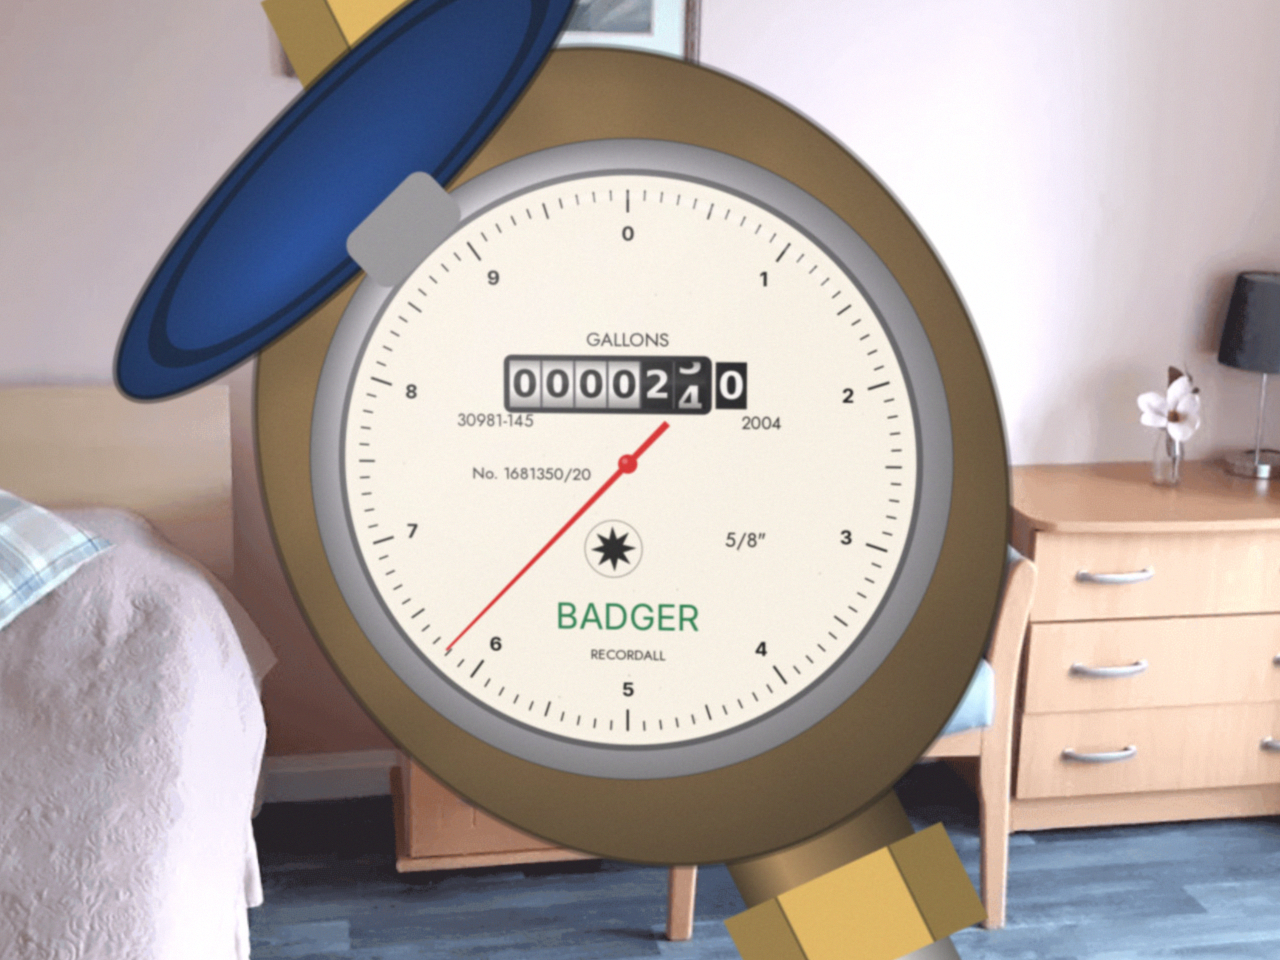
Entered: value=236.2 unit=gal
